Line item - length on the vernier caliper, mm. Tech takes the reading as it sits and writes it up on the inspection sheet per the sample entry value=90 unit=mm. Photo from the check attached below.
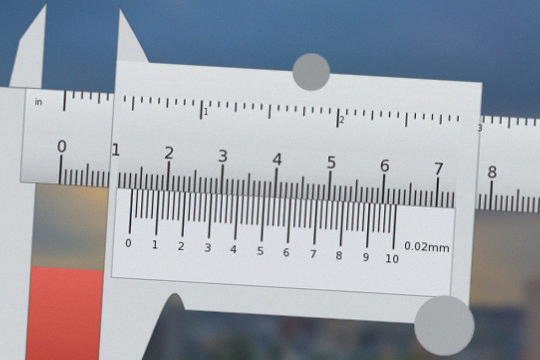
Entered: value=13.5 unit=mm
